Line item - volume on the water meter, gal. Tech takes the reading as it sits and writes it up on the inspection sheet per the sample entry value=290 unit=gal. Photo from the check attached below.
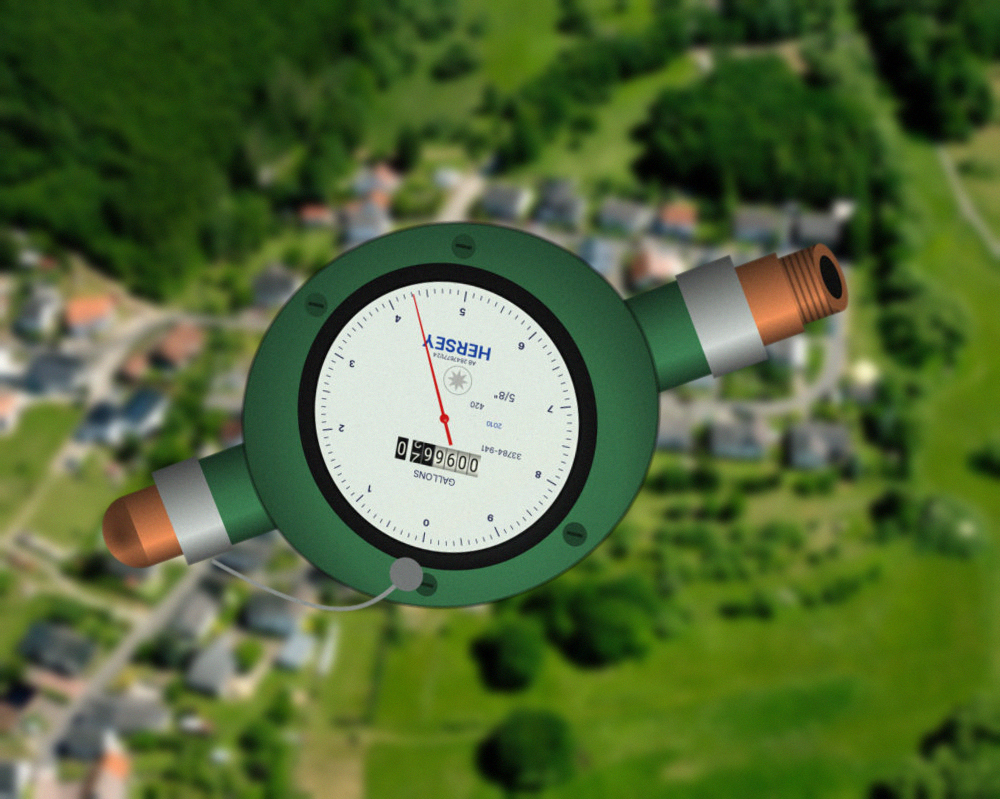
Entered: value=96624.3 unit=gal
